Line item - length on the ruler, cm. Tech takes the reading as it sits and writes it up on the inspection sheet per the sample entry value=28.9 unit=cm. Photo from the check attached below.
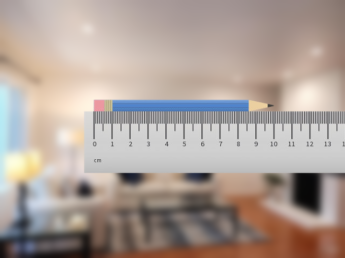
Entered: value=10 unit=cm
